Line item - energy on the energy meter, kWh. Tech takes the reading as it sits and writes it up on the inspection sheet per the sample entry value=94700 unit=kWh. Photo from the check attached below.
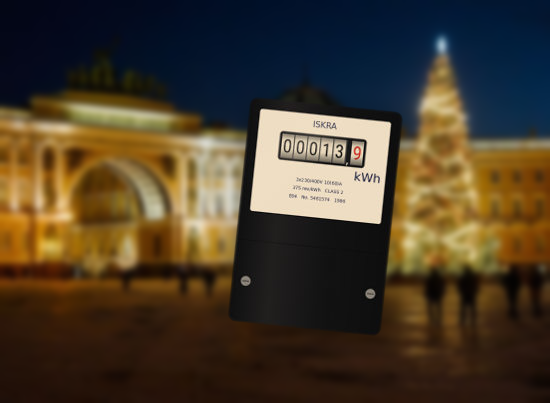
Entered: value=13.9 unit=kWh
